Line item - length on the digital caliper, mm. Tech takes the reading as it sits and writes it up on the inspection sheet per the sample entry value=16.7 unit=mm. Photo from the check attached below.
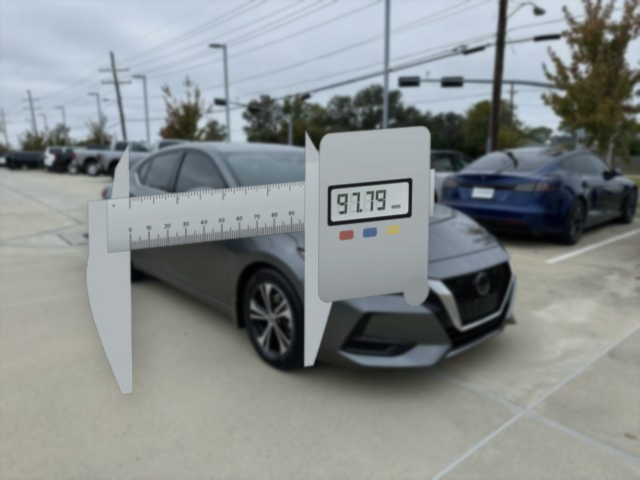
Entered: value=97.79 unit=mm
